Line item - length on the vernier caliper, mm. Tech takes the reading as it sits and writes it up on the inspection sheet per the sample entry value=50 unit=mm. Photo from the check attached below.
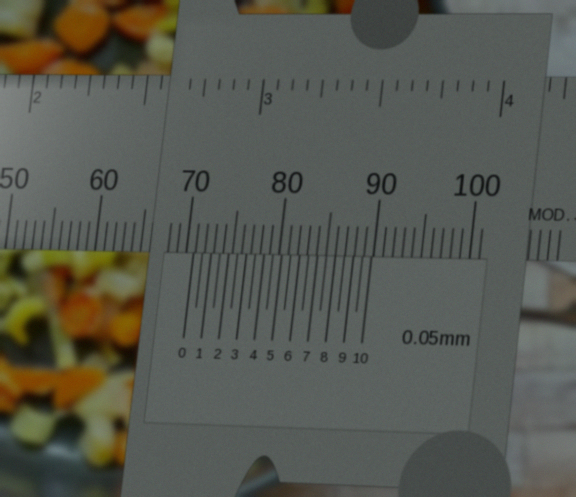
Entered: value=70.8 unit=mm
